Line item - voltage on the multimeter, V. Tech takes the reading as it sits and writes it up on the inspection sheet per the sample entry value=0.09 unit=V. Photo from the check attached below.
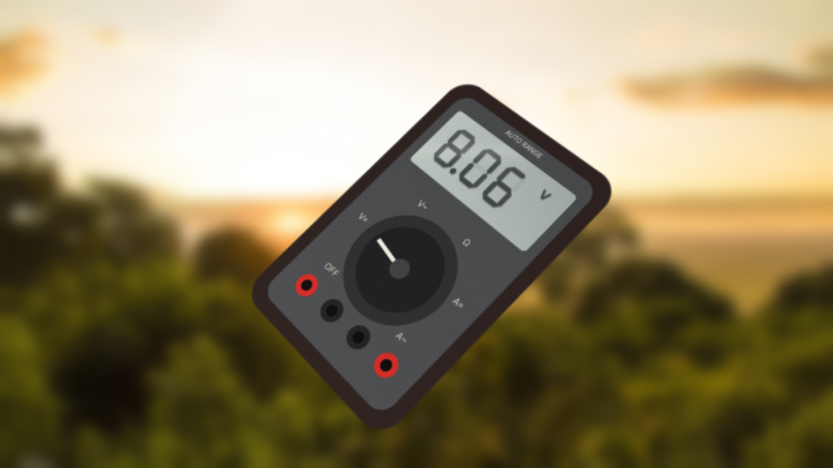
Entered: value=8.06 unit=V
